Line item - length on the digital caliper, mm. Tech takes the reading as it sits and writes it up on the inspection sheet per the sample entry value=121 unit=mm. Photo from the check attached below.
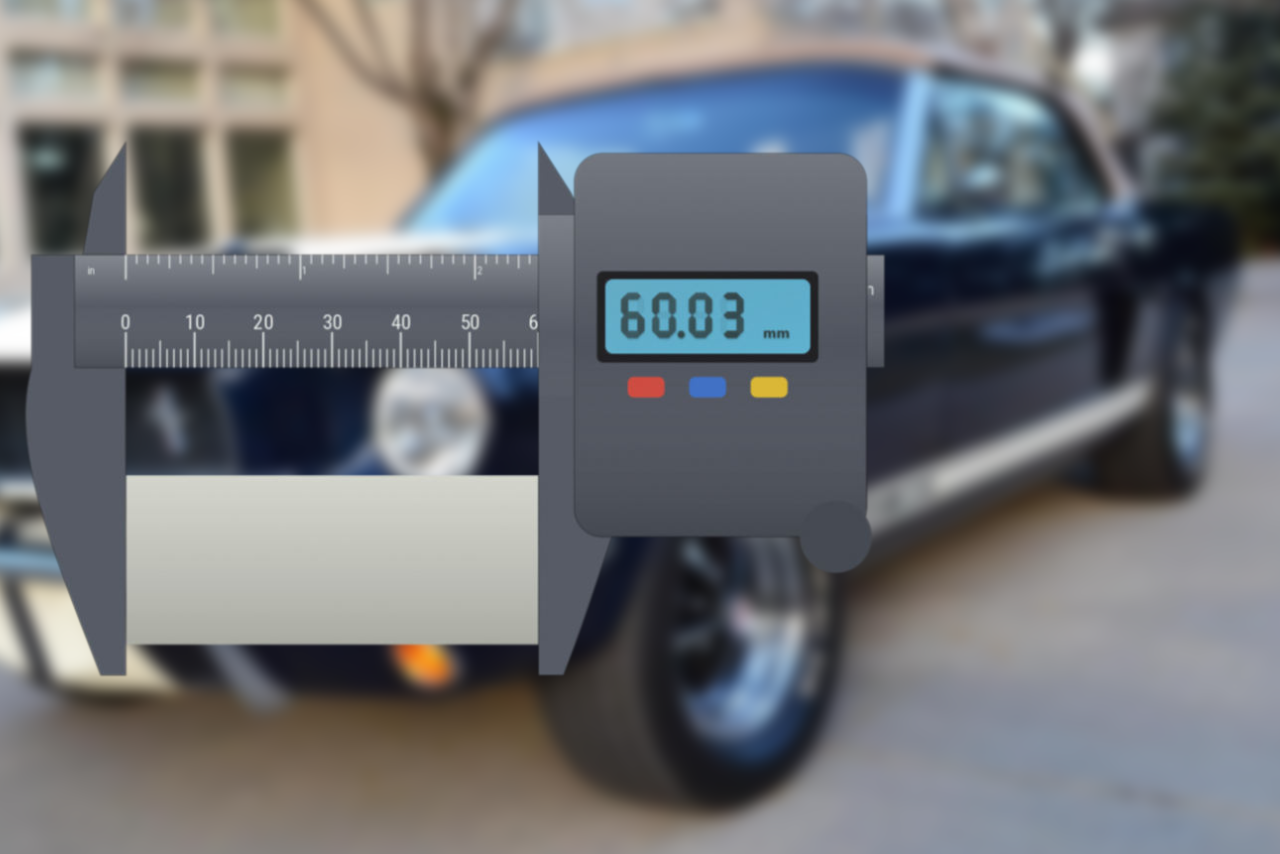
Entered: value=60.03 unit=mm
